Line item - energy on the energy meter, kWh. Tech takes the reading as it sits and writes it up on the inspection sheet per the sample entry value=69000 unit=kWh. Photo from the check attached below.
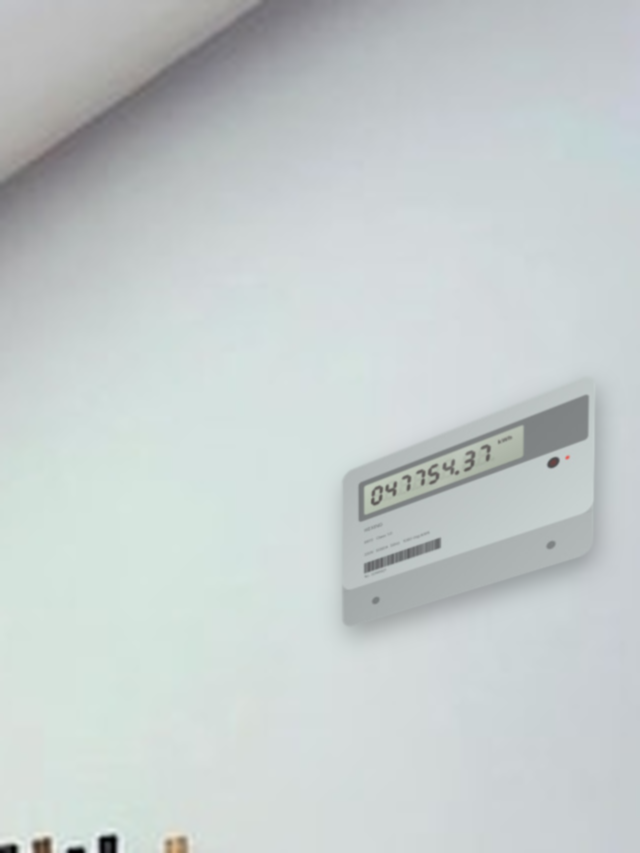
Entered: value=47754.37 unit=kWh
